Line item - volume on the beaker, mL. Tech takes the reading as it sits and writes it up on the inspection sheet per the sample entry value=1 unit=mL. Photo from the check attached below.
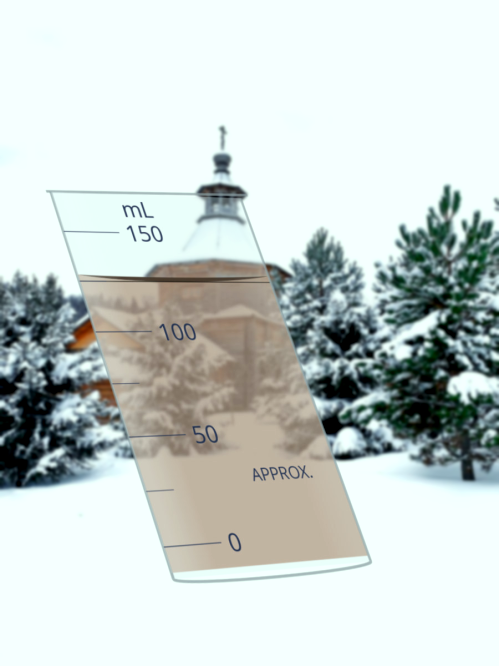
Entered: value=125 unit=mL
